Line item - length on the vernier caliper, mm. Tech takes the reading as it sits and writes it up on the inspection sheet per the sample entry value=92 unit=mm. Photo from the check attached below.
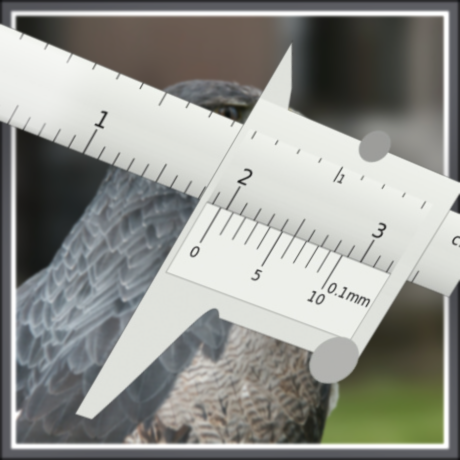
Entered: value=19.6 unit=mm
